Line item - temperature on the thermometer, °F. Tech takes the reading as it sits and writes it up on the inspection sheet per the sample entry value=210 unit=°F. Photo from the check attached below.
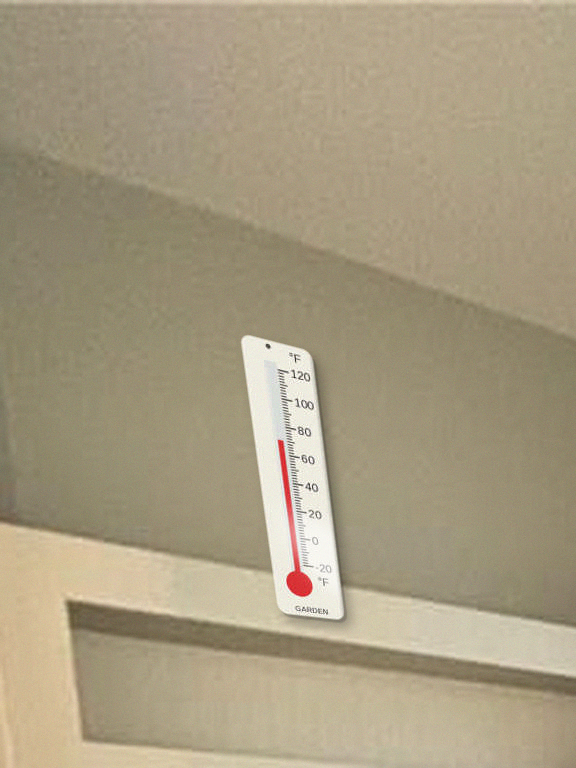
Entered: value=70 unit=°F
